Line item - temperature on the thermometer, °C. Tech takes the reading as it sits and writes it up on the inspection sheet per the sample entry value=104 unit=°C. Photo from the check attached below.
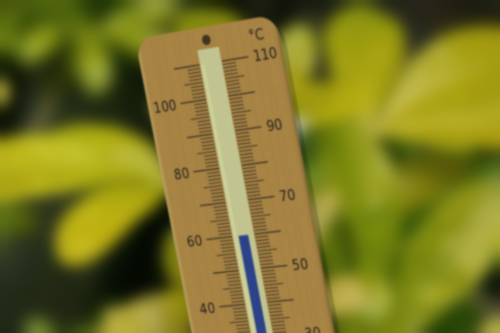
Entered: value=60 unit=°C
